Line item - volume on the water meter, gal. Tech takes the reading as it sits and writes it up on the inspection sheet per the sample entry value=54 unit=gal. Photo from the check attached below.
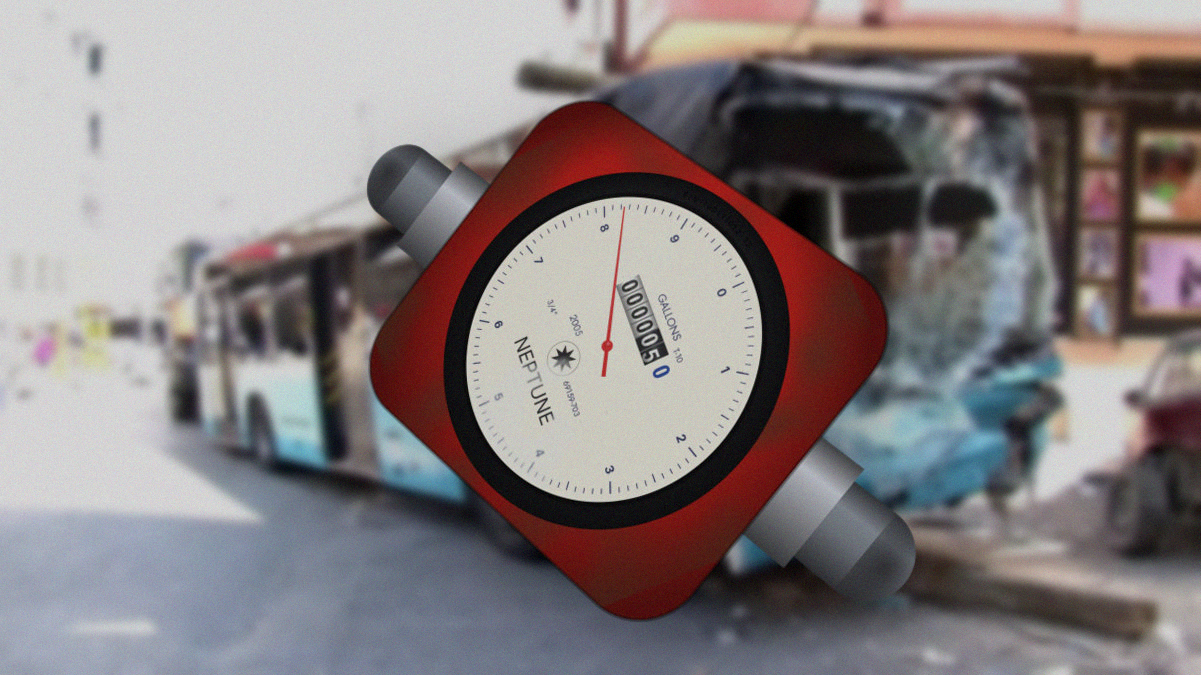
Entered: value=48.2 unit=gal
